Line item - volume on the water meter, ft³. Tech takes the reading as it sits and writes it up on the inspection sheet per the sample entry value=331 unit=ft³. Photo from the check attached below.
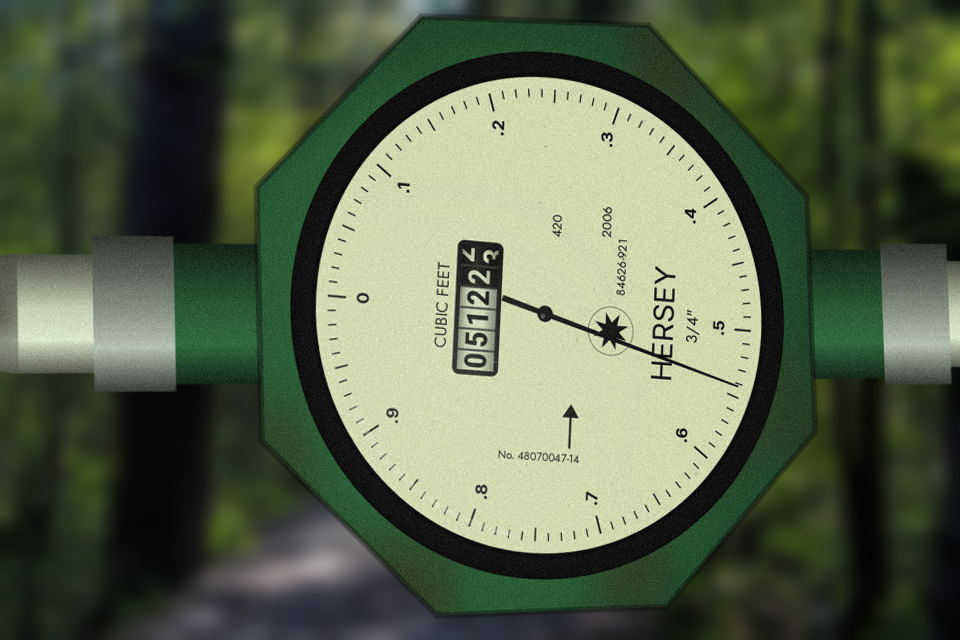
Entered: value=51222.54 unit=ft³
